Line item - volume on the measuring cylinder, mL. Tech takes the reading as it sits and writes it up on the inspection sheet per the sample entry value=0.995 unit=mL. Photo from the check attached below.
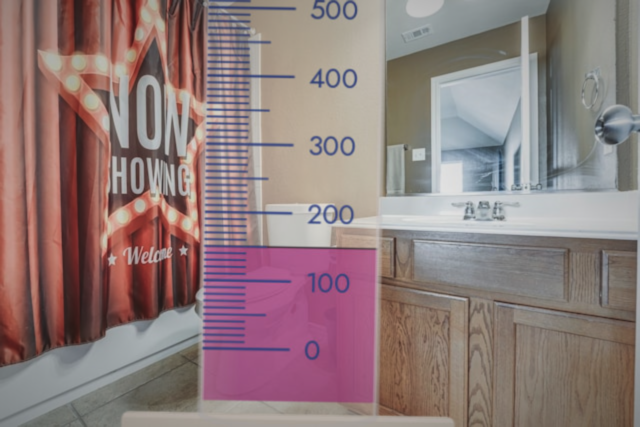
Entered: value=150 unit=mL
